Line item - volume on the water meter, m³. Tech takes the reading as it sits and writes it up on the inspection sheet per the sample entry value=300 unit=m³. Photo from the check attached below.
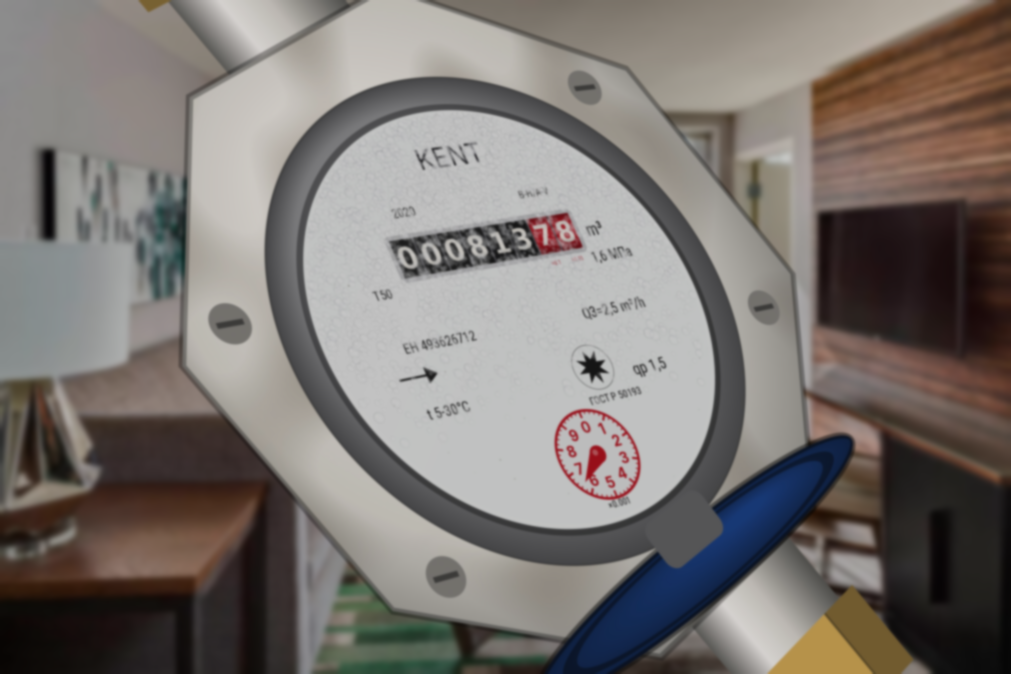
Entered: value=813.786 unit=m³
